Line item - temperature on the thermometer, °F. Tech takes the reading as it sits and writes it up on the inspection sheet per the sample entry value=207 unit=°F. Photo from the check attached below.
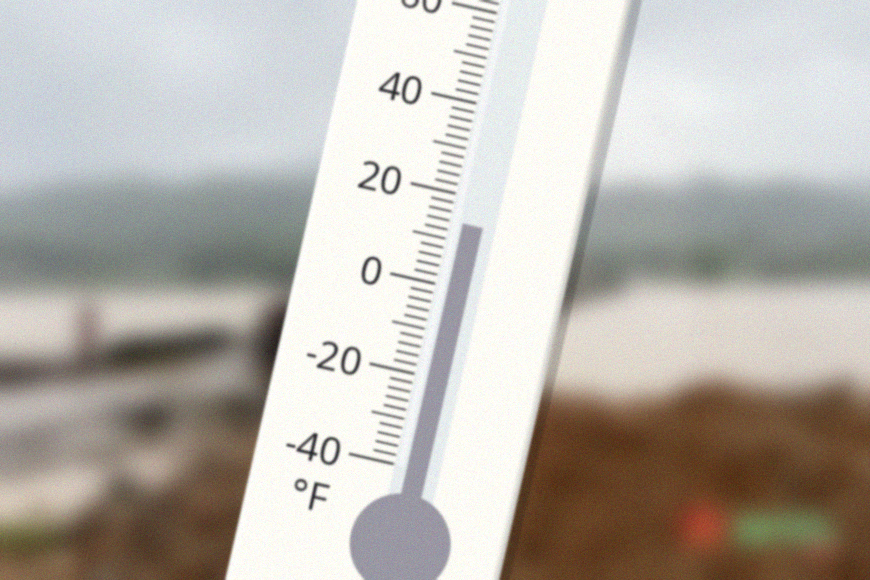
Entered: value=14 unit=°F
